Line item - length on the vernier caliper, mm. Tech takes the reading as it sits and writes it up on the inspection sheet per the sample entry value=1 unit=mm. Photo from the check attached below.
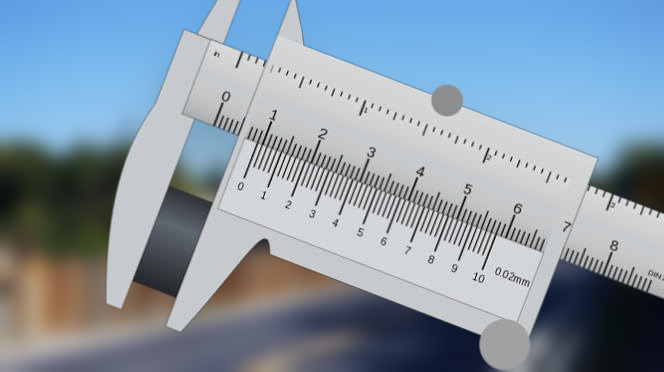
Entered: value=9.0 unit=mm
